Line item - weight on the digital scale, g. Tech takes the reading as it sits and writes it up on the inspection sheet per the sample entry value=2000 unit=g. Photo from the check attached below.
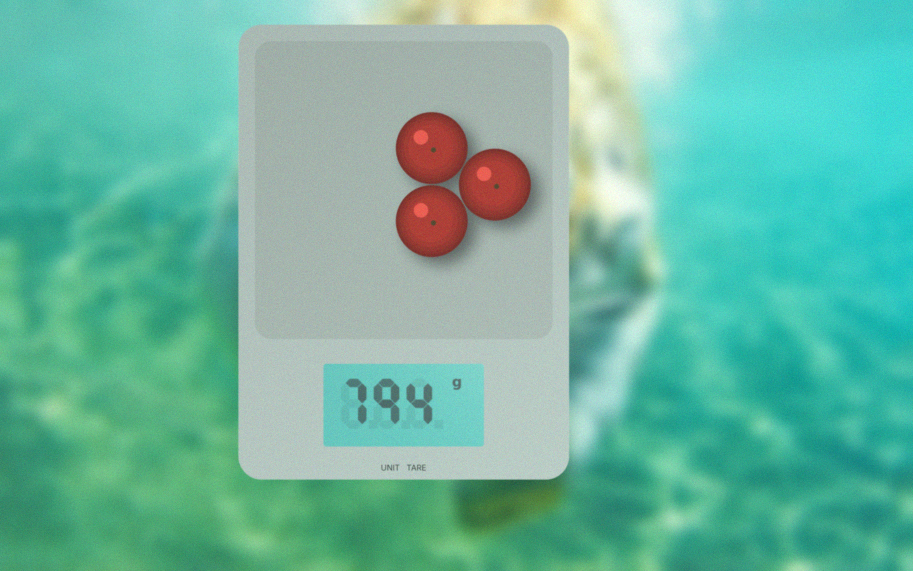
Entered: value=794 unit=g
